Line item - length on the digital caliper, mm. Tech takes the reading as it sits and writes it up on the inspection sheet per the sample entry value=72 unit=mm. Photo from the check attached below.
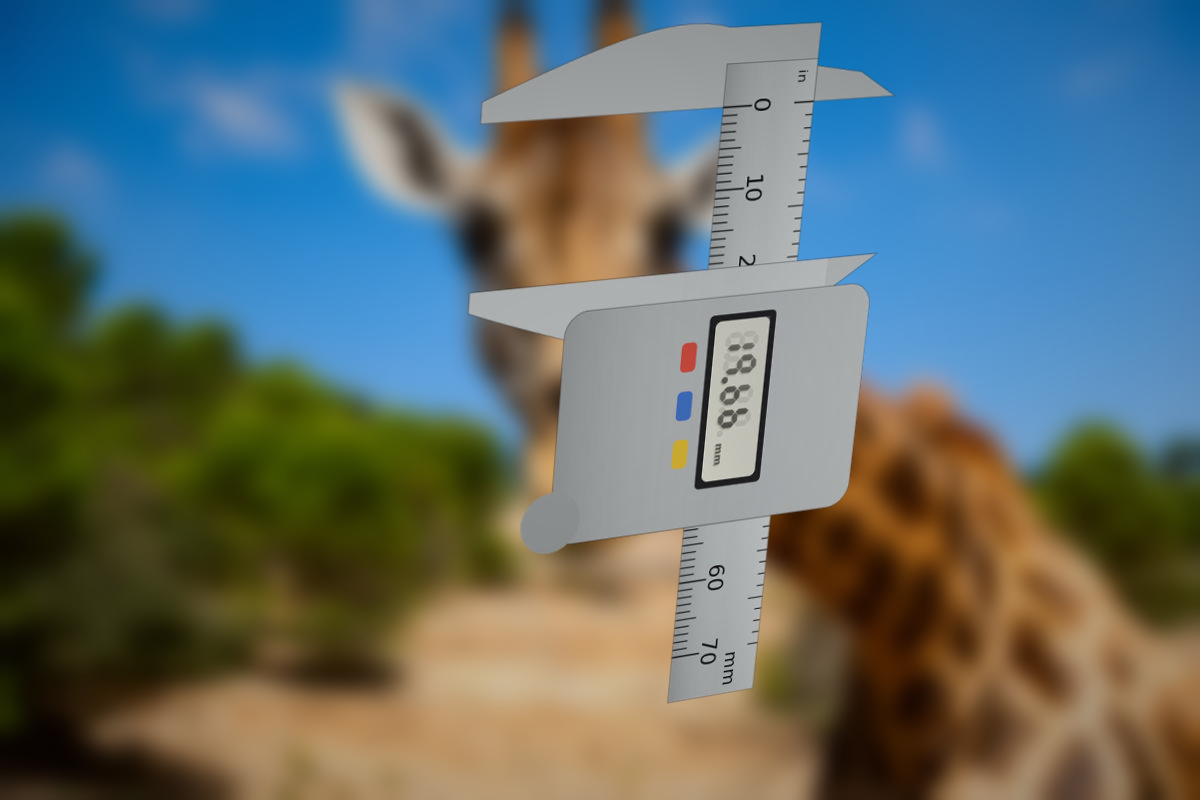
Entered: value=19.66 unit=mm
